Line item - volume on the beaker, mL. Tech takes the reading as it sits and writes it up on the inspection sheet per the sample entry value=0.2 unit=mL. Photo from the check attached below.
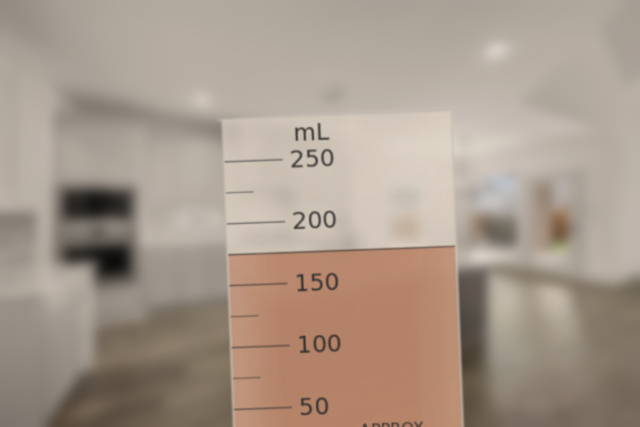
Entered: value=175 unit=mL
